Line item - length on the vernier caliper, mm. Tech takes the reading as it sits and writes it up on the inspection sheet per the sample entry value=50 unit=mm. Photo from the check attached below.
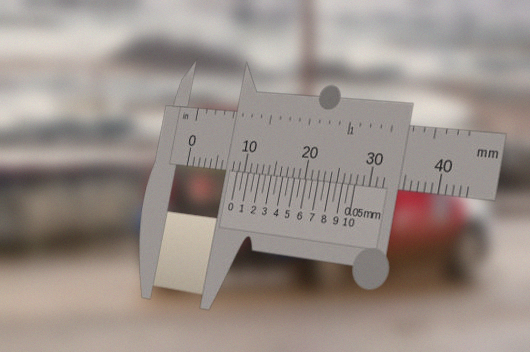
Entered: value=8.8 unit=mm
